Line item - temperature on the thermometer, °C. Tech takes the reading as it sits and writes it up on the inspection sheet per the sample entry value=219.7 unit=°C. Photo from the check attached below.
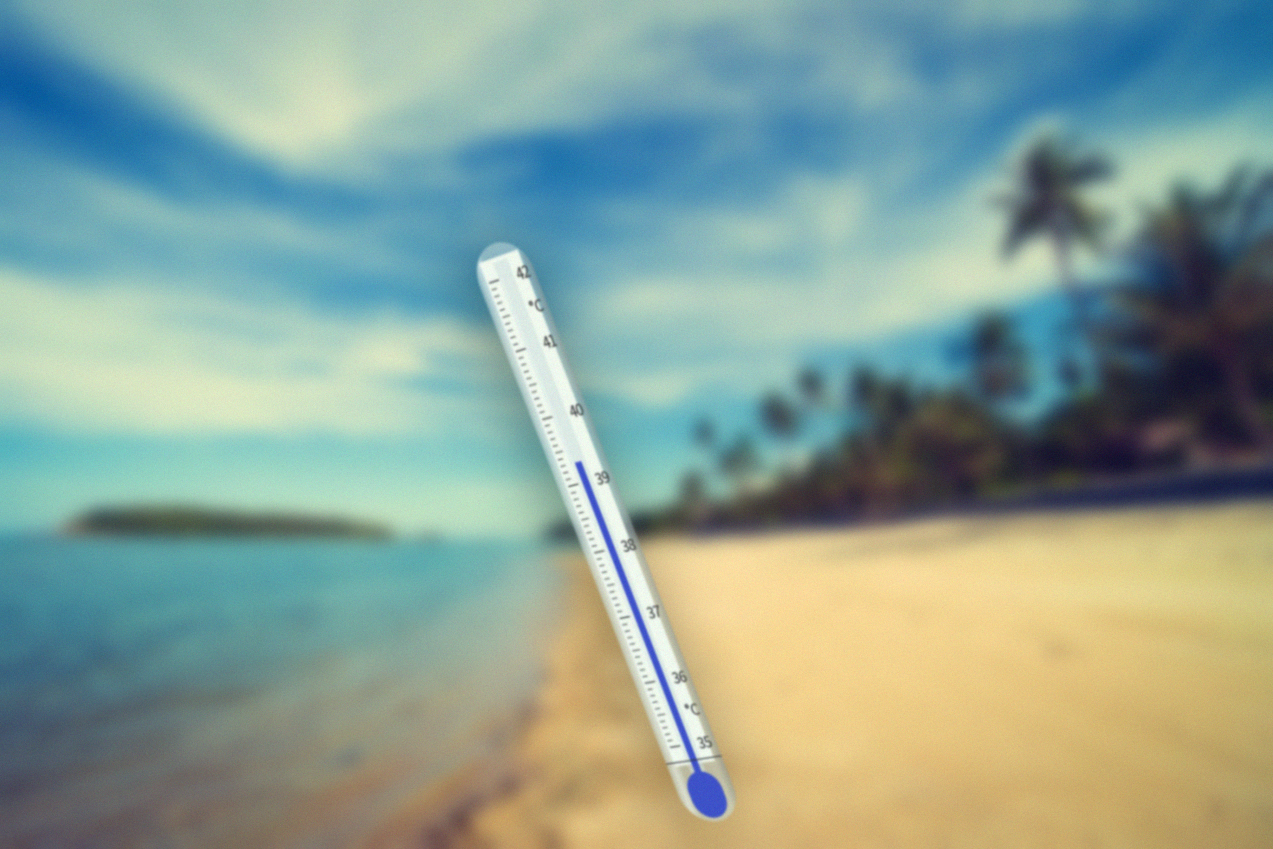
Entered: value=39.3 unit=°C
